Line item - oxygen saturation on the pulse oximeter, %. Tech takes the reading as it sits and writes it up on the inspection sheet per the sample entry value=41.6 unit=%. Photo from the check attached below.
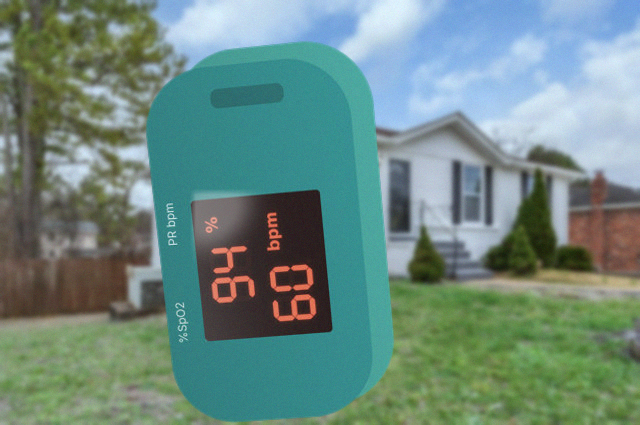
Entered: value=94 unit=%
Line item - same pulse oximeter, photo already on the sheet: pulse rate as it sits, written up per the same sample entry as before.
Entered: value=60 unit=bpm
